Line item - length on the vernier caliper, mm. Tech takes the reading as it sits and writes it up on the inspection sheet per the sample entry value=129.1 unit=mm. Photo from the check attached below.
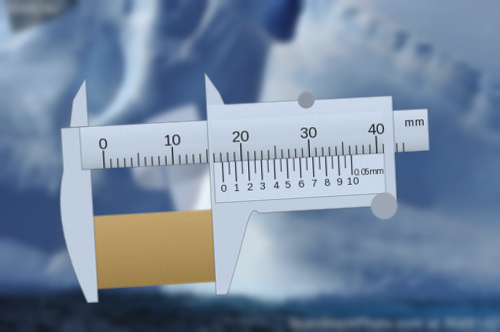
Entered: value=17.2 unit=mm
